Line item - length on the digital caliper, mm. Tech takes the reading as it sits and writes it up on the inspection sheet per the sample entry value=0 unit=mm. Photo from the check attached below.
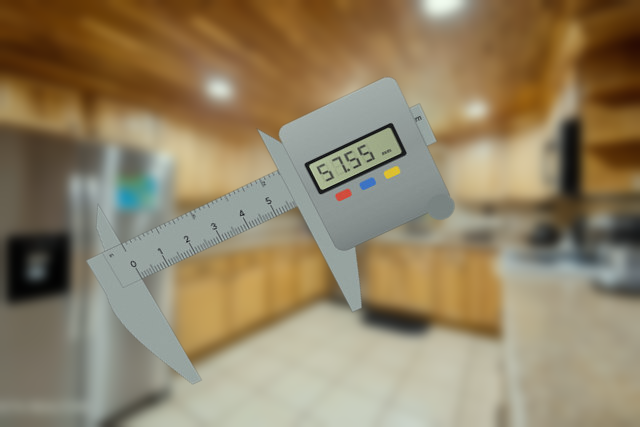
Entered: value=57.55 unit=mm
